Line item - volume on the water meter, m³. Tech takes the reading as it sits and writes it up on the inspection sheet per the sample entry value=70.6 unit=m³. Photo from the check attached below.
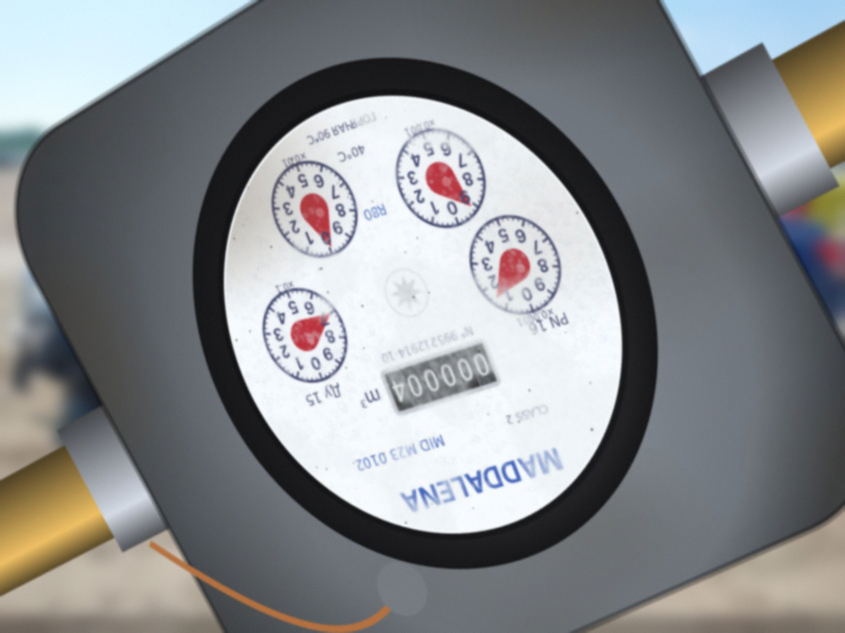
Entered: value=4.6991 unit=m³
